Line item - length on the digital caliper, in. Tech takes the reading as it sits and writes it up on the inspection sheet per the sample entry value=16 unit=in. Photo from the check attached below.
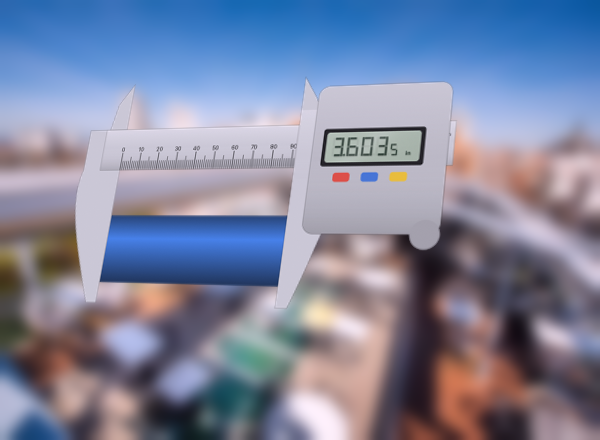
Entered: value=3.6035 unit=in
